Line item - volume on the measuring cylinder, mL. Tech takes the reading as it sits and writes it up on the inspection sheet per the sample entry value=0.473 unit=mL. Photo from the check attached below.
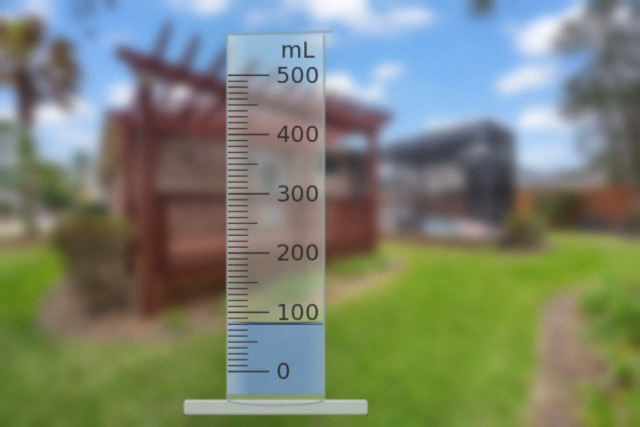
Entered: value=80 unit=mL
